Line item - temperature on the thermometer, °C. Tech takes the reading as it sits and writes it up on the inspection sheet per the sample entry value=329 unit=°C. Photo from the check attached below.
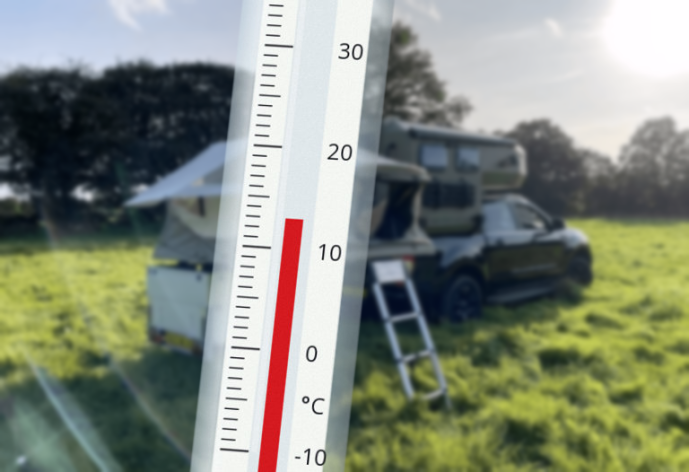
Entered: value=13 unit=°C
